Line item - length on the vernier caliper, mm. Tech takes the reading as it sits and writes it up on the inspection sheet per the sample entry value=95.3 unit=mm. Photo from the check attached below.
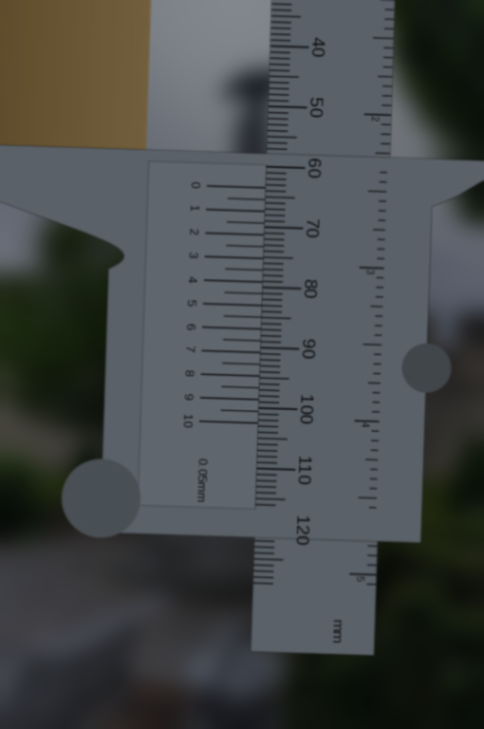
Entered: value=63.5 unit=mm
